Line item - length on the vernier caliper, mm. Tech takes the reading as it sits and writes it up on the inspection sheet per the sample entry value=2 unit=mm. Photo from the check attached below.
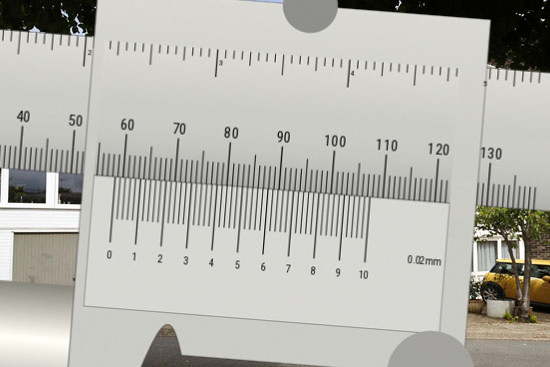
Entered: value=58.5 unit=mm
